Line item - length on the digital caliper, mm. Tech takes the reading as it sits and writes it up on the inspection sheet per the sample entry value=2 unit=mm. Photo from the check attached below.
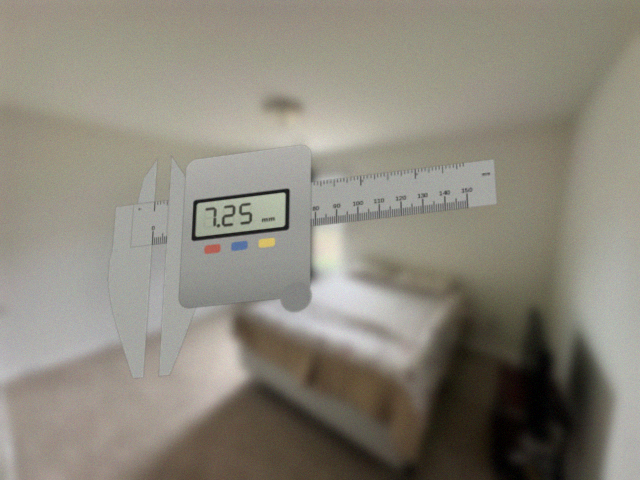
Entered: value=7.25 unit=mm
